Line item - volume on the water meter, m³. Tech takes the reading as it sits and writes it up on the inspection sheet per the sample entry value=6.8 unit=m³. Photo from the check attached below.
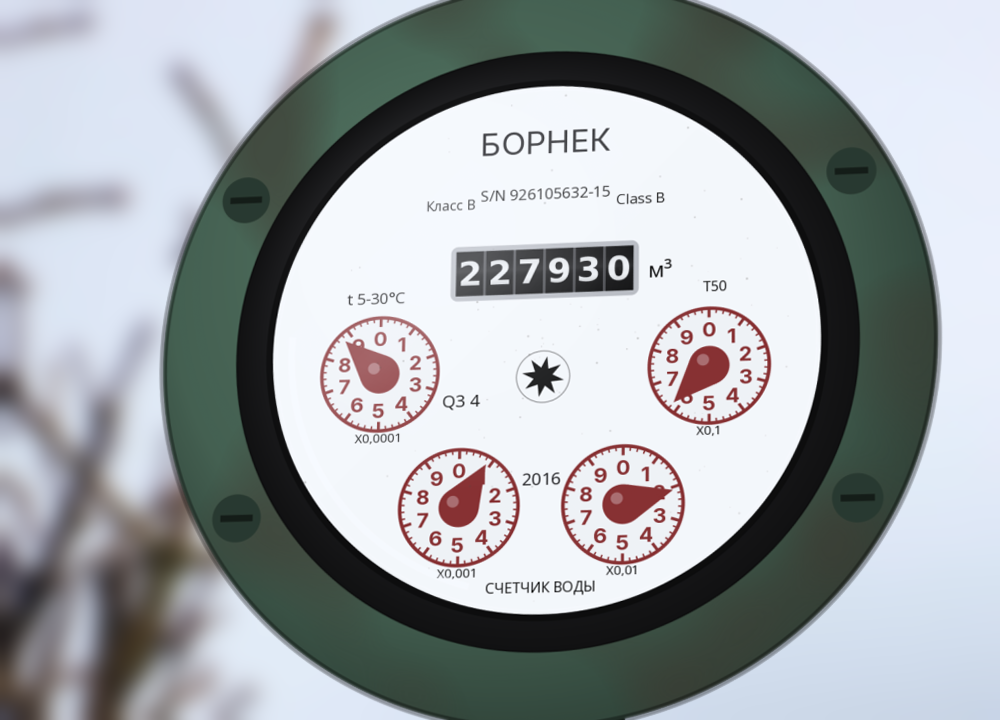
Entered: value=227930.6208 unit=m³
